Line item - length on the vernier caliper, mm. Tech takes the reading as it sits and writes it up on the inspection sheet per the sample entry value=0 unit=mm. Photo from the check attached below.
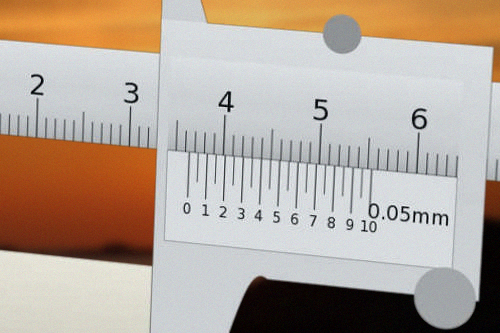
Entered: value=36.4 unit=mm
